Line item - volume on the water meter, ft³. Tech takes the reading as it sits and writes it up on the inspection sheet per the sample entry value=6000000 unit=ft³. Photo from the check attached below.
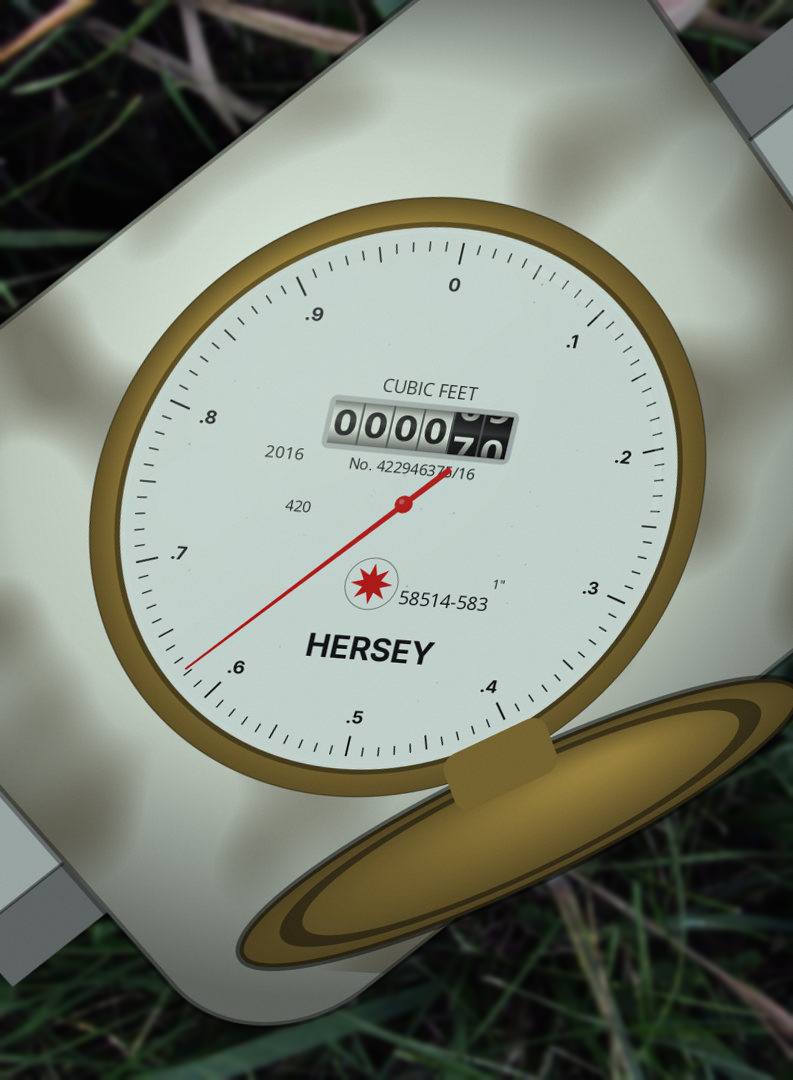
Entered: value=69.62 unit=ft³
